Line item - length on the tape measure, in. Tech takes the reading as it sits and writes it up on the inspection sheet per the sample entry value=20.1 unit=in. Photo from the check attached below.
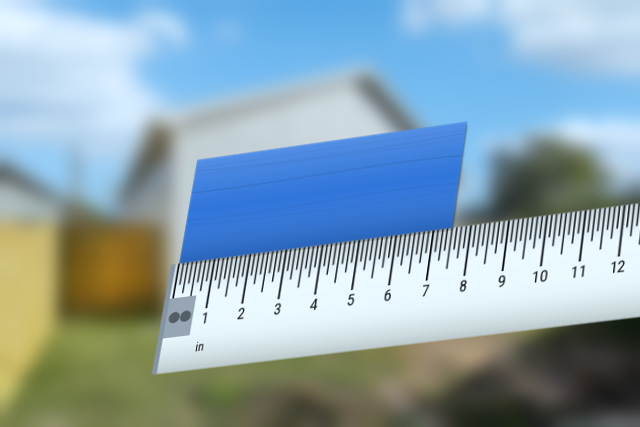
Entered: value=7.5 unit=in
